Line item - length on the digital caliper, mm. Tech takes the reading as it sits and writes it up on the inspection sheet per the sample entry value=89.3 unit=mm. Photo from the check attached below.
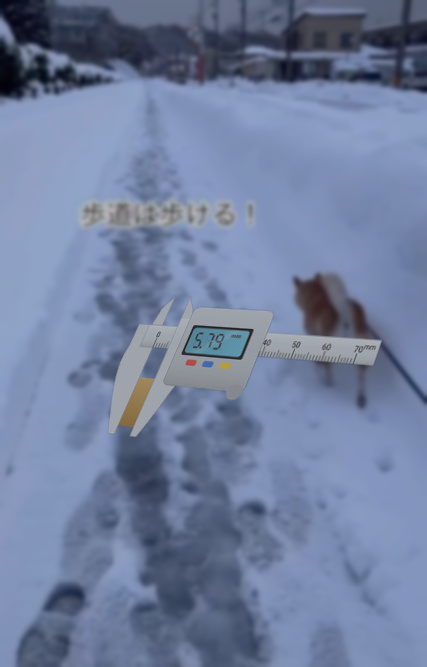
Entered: value=5.79 unit=mm
